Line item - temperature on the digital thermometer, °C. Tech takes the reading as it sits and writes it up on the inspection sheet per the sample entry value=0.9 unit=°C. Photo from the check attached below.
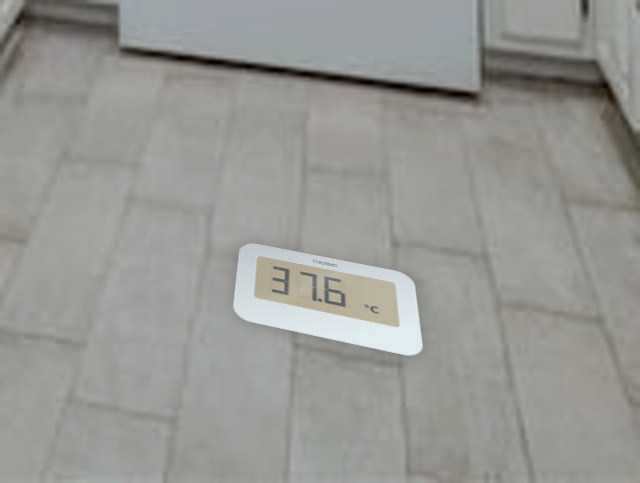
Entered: value=37.6 unit=°C
